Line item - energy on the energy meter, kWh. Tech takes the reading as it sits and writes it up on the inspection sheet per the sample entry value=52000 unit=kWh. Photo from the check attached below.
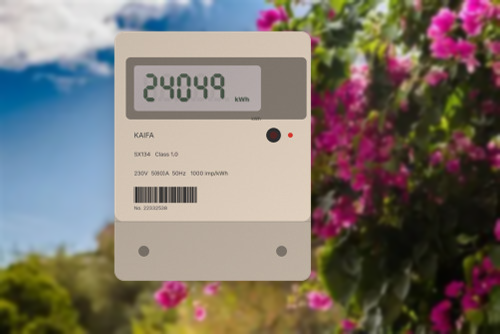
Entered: value=24049 unit=kWh
